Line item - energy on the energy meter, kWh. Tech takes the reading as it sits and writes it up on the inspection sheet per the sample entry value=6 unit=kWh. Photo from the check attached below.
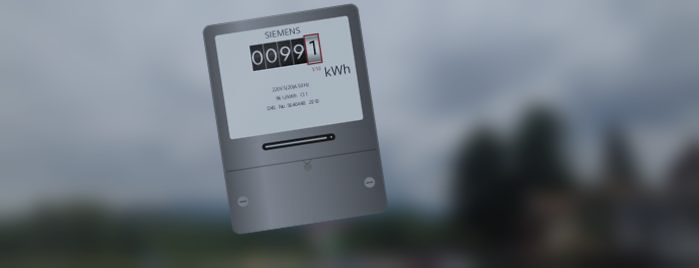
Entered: value=99.1 unit=kWh
